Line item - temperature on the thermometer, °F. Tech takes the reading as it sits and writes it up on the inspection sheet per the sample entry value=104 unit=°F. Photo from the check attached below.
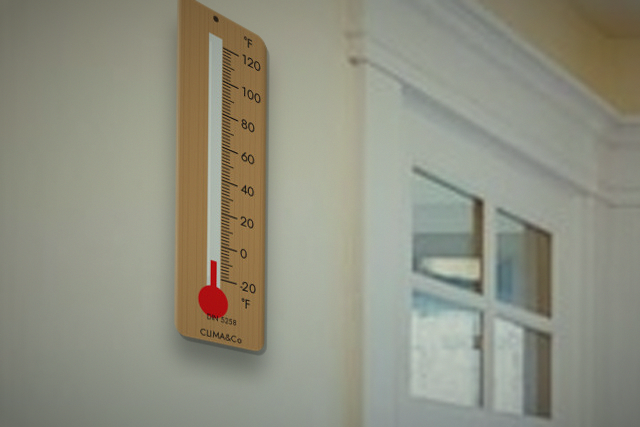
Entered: value=-10 unit=°F
